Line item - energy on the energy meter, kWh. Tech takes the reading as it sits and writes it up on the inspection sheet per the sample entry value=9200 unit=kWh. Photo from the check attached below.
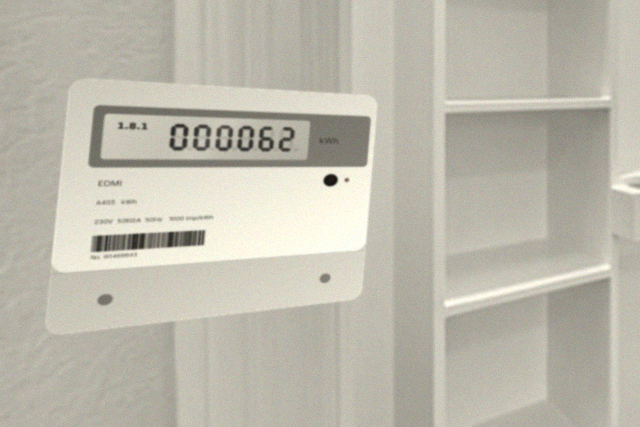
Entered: value=62 unit=kWh
